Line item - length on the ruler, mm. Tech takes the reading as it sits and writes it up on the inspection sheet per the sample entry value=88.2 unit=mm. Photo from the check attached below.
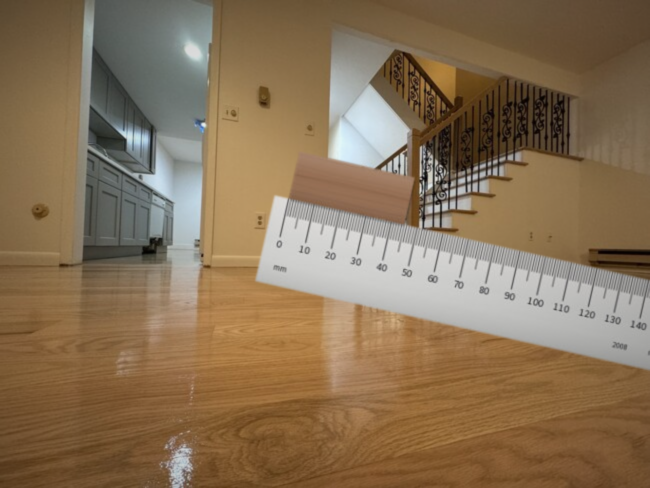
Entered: value=45 unit=mm
